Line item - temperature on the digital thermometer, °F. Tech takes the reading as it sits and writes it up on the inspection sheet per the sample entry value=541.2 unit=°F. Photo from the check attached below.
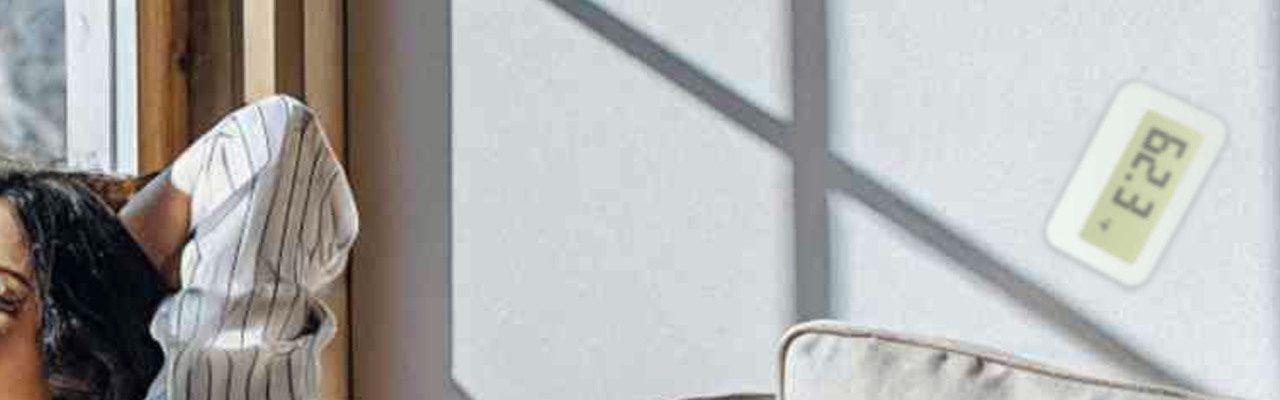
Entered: value=62.3 unit=°F
